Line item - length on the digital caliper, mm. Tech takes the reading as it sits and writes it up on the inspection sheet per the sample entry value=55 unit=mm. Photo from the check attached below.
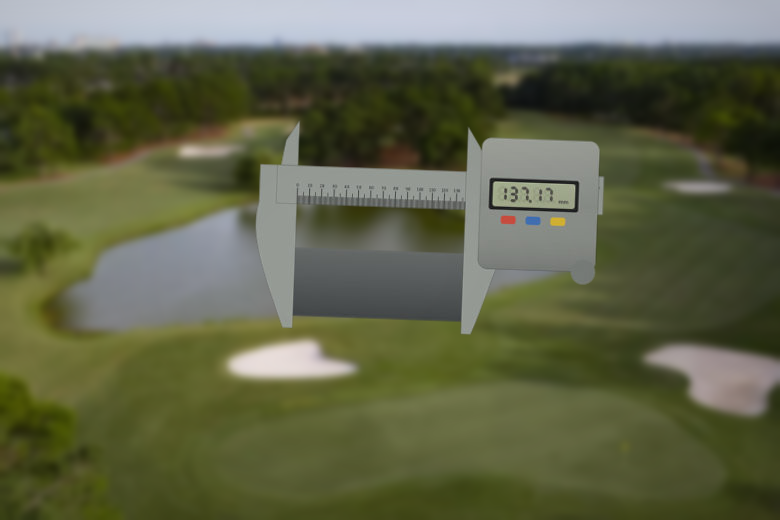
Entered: value=137.17 unit=mm
